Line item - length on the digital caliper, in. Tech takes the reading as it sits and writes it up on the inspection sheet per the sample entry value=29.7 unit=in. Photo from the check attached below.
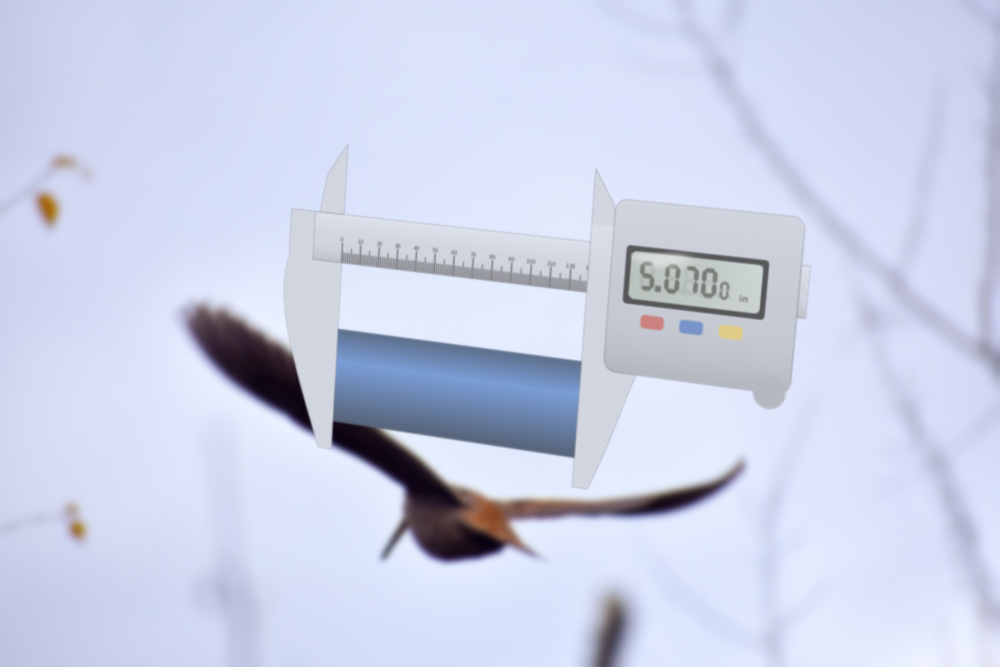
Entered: value=5.0700 unit=in
